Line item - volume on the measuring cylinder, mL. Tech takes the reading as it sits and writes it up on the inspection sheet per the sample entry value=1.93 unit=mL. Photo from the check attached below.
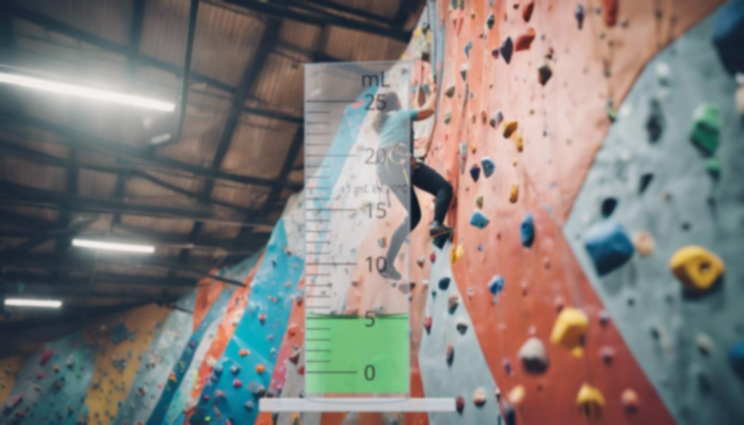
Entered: value=5 unit=mL
